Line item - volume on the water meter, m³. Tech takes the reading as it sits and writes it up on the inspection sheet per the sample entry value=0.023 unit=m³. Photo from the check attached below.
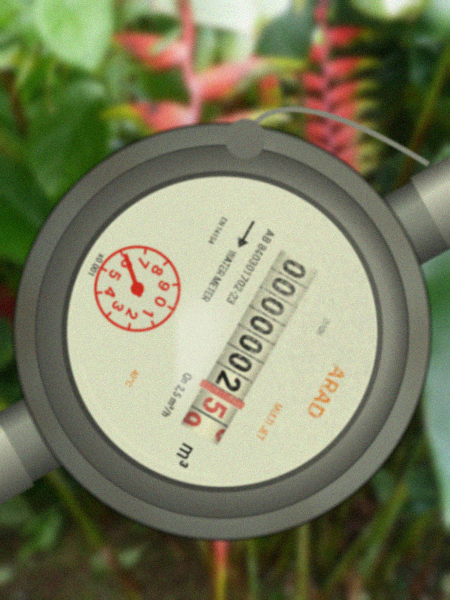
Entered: value=2.586 unit=m³
